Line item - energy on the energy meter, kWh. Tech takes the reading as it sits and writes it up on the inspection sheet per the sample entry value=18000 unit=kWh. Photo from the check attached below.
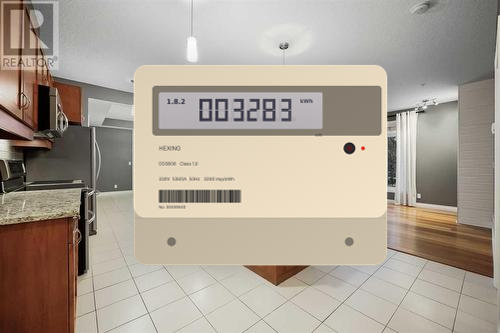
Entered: value=3283 unit=kWh
